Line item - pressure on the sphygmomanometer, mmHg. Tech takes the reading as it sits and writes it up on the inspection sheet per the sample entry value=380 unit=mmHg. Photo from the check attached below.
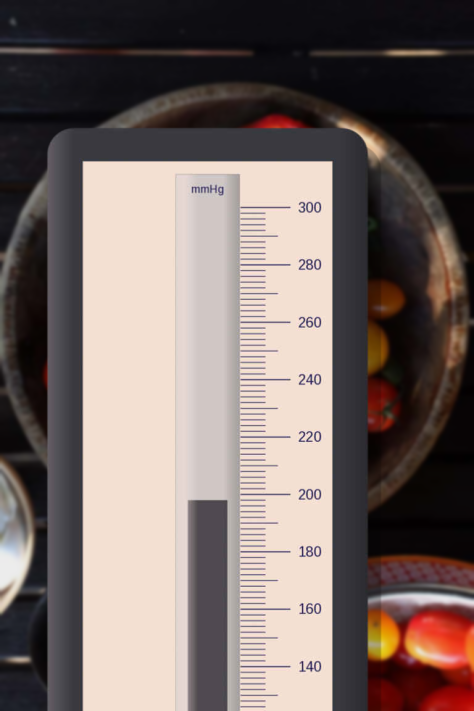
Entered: value=198 unit=mmHg
